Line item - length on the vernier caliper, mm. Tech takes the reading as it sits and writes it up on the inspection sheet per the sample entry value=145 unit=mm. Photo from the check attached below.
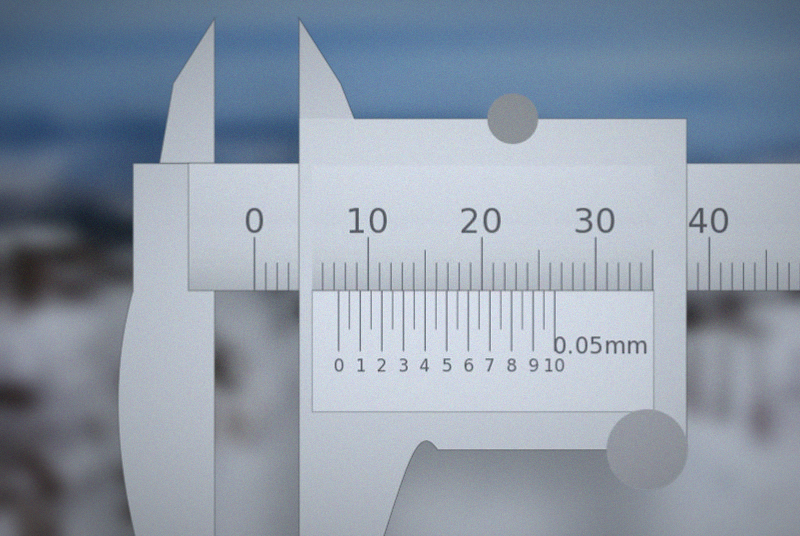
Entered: value=7.4 unit=mm
